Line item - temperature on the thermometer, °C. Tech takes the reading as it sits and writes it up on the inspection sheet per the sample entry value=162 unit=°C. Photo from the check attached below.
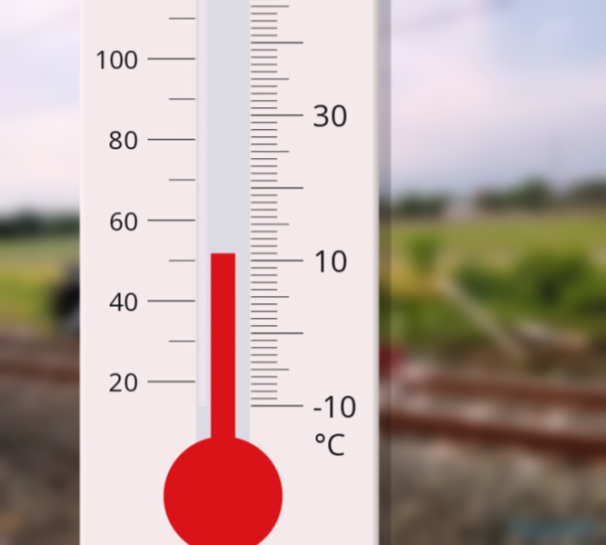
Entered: value=11 unit=°C
